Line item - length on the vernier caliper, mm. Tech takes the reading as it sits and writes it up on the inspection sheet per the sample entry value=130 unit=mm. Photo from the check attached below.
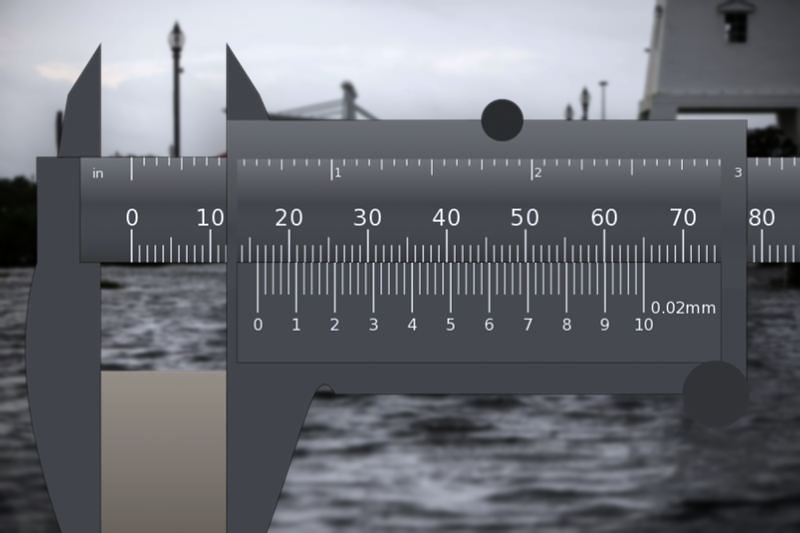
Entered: value=16.0 unit=mm
